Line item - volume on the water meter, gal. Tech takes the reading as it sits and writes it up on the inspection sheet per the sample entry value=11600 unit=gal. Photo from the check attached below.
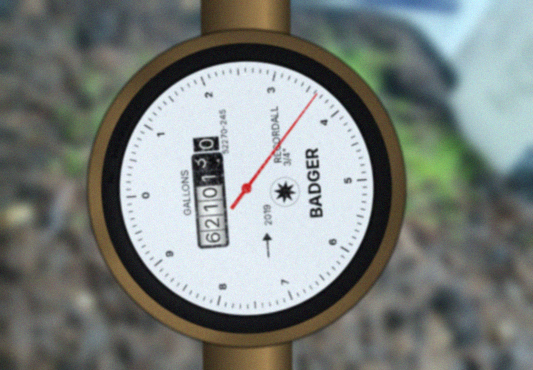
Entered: value=6210133.6 unit=gal
